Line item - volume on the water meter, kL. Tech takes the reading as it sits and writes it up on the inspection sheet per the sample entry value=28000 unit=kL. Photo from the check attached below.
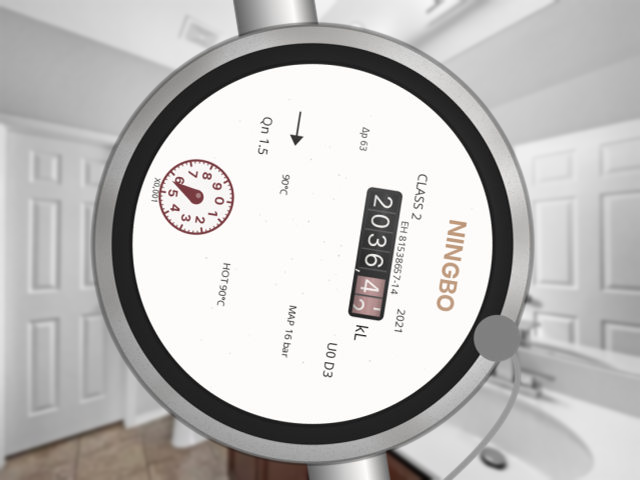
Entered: value=2036.415 unit=kL
